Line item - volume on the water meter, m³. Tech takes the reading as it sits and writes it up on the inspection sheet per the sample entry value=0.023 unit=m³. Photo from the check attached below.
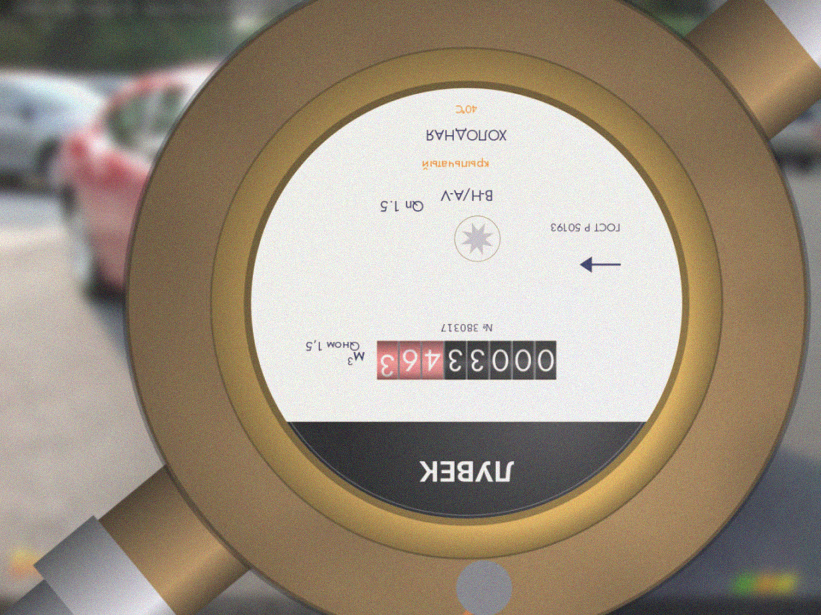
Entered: value=33.463 unit=m³
